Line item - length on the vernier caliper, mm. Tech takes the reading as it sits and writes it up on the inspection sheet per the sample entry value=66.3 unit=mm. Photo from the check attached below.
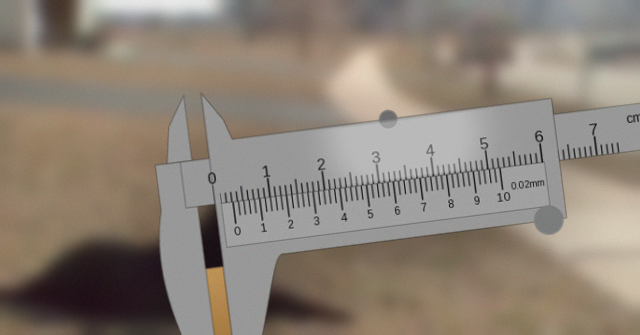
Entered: value=3.2 unit=mm
